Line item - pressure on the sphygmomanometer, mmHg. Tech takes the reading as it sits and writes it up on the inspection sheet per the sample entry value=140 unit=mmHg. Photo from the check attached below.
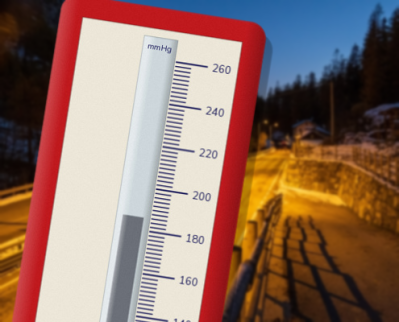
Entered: value=186 unit=mmHg
